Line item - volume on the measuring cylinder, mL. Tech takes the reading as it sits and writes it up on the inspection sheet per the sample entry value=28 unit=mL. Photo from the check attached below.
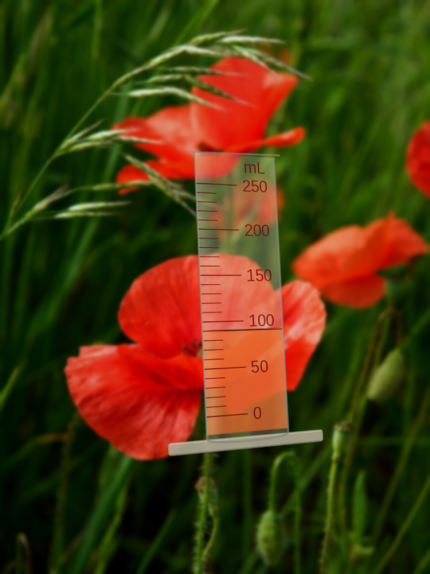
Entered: value=90 unit=mL
